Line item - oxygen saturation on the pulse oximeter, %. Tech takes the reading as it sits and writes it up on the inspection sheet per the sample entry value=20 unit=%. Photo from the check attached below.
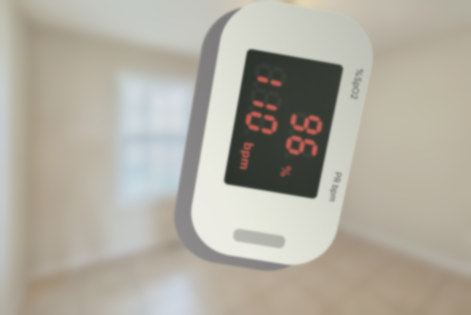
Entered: value=96 unit=%
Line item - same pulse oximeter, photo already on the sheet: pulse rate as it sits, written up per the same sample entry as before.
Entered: value=110 unit=bpm
